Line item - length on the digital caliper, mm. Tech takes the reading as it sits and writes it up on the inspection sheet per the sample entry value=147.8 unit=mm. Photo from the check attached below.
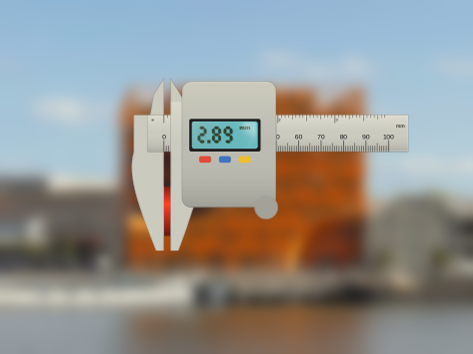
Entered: value=2.89 unit=mm
